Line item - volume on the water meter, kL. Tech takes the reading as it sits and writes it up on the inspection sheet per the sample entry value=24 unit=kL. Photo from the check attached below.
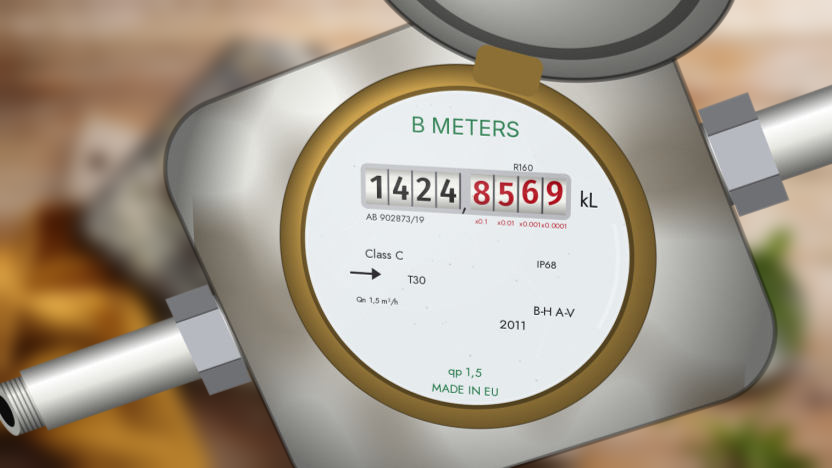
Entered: value=1424.8569 unit=kL
